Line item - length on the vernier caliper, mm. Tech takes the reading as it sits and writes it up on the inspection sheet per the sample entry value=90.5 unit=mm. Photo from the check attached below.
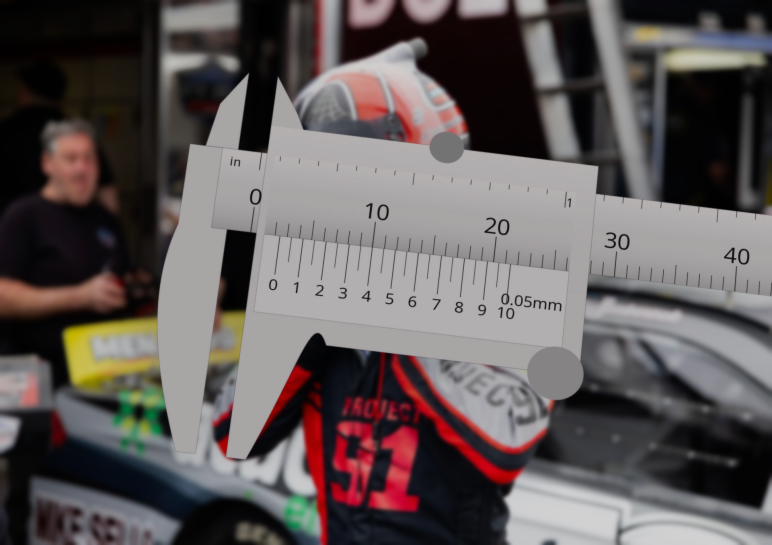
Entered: value=2.4 unit=mm
